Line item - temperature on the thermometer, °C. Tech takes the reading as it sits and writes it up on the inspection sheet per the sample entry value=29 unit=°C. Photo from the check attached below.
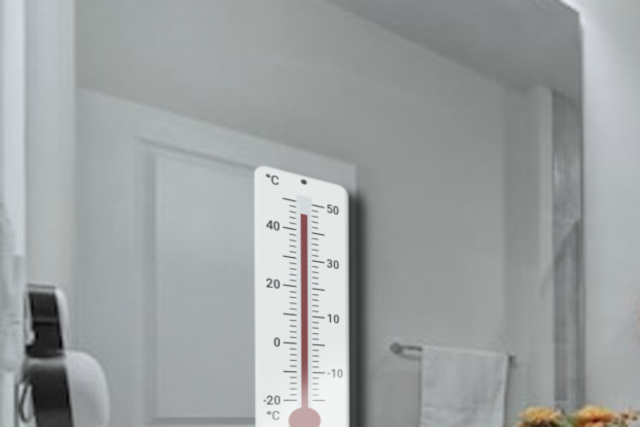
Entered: value=46 unit=°C
